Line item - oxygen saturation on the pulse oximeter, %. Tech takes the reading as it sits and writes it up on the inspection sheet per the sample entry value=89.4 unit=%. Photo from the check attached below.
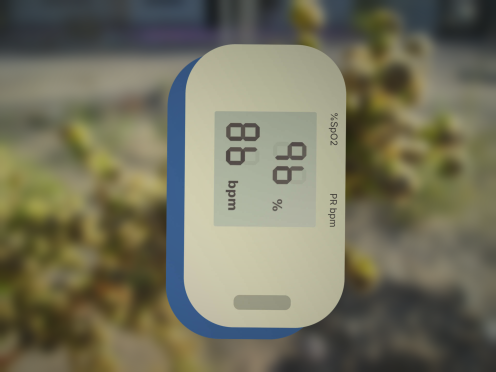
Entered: value=96 unit=%
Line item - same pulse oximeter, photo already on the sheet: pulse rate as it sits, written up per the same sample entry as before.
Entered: value=86 unit=bpm
